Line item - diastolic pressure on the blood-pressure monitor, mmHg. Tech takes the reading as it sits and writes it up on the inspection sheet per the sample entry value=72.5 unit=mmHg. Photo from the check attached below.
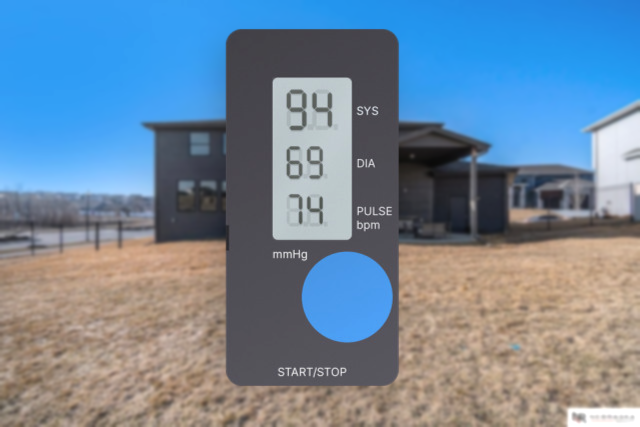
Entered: value=69 unit=mmHg
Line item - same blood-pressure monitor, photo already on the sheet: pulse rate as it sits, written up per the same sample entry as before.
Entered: value=74 unit=bpm
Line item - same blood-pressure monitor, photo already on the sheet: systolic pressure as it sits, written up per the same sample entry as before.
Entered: value=94 unit=mmHg
